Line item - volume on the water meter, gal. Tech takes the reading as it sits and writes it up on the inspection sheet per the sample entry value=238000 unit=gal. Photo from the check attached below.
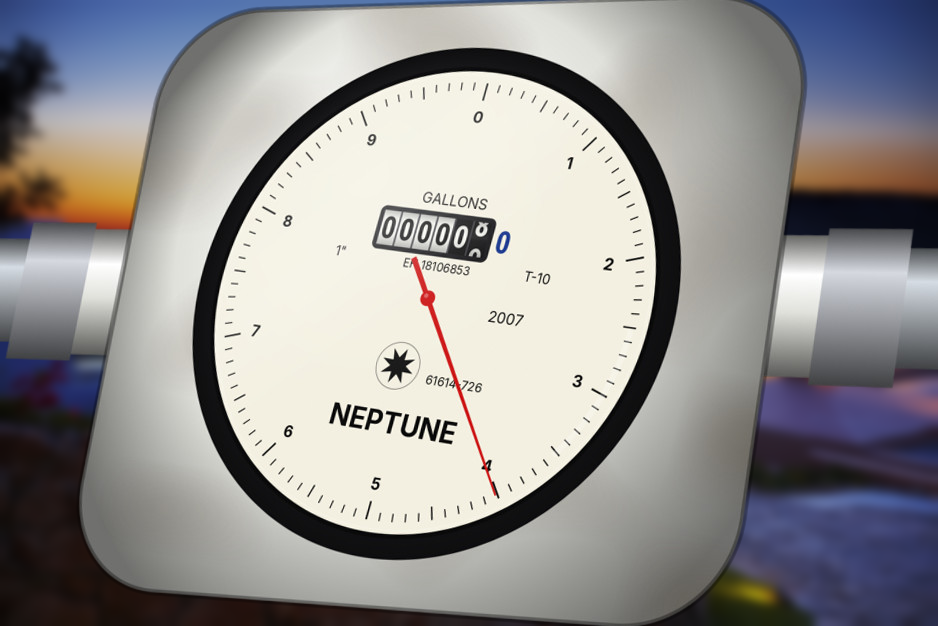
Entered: value=84.0 unit=gal
